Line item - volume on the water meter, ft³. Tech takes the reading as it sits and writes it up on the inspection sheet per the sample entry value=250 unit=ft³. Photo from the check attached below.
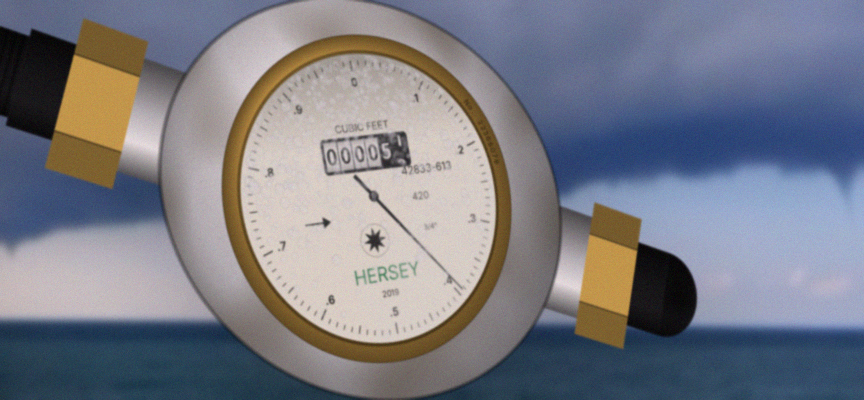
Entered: value=51.39 unit=ft³
